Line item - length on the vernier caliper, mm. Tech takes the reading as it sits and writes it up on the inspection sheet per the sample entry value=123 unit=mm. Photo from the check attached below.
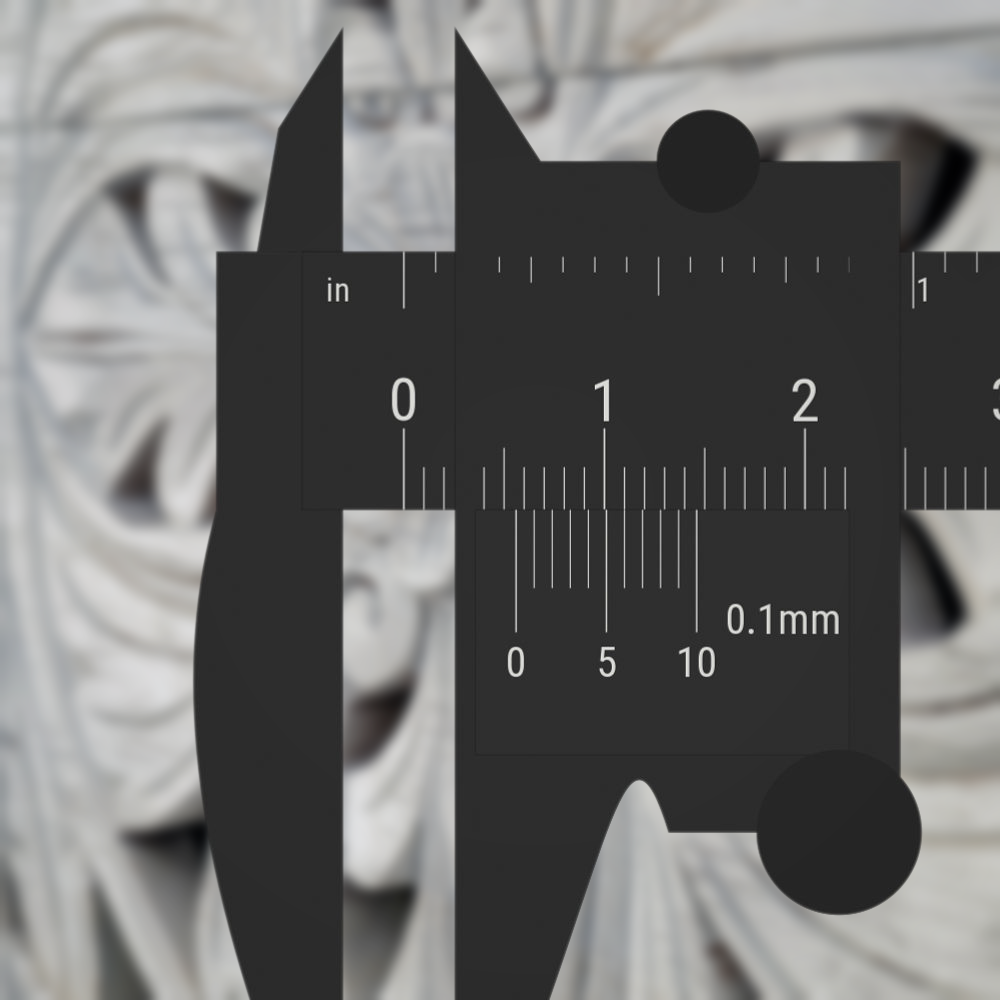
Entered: value=5.6 unit=mm
